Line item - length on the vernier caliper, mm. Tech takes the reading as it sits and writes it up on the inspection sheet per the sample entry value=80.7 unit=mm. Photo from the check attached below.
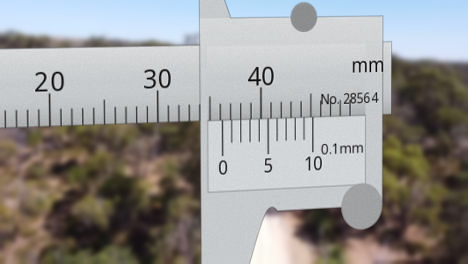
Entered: value=36.2 unit=mm
